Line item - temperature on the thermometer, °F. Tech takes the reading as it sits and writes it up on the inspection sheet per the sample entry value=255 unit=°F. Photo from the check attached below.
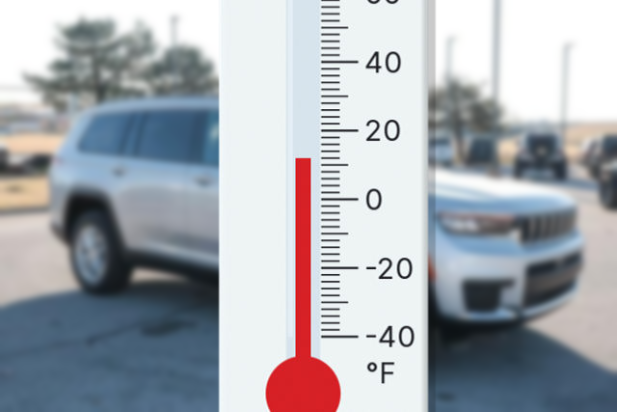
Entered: value=12 unit=°F
